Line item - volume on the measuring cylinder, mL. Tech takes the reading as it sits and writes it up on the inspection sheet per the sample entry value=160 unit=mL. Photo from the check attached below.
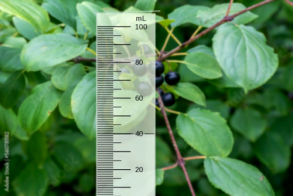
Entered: value=40 unit=mL
